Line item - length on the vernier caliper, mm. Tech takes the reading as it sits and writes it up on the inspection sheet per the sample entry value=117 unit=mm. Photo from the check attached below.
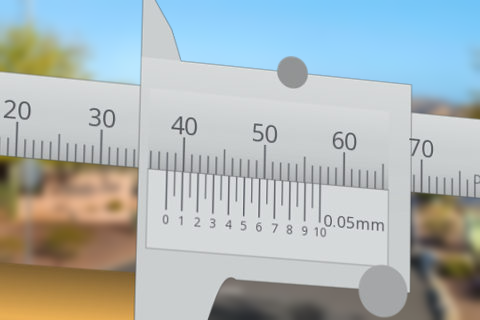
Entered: value=38.0 unit=mm
